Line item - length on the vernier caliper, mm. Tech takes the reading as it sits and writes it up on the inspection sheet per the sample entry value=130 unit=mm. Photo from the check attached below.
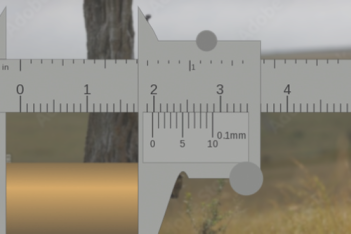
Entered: value=19.8 unit=mm
